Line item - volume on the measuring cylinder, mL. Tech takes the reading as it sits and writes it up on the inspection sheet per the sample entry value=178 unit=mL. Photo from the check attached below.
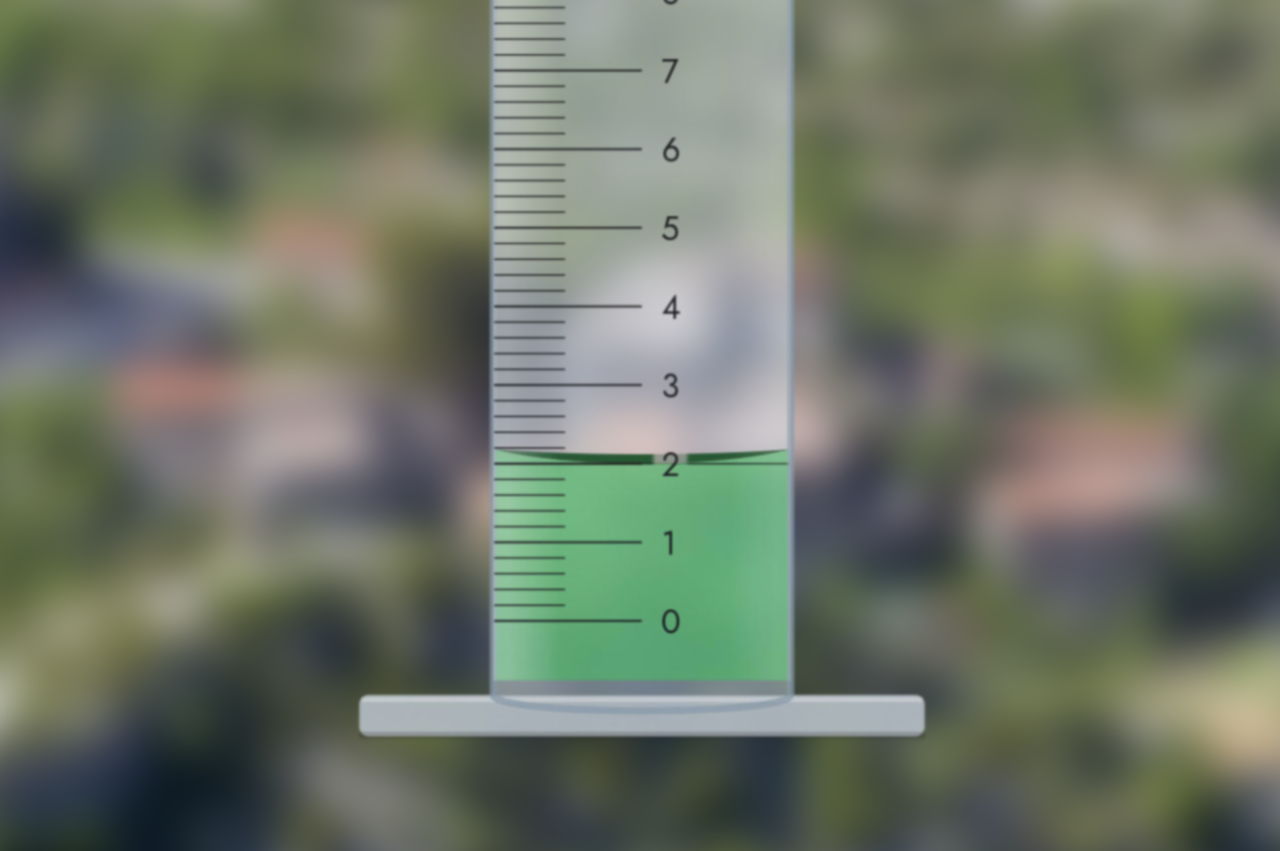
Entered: value=2 unit=mL
